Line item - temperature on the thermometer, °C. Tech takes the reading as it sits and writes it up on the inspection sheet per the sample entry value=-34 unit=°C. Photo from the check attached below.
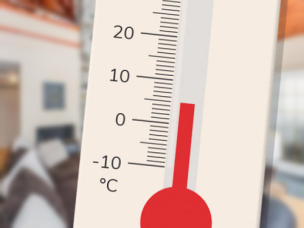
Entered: value=5 unit=°C
